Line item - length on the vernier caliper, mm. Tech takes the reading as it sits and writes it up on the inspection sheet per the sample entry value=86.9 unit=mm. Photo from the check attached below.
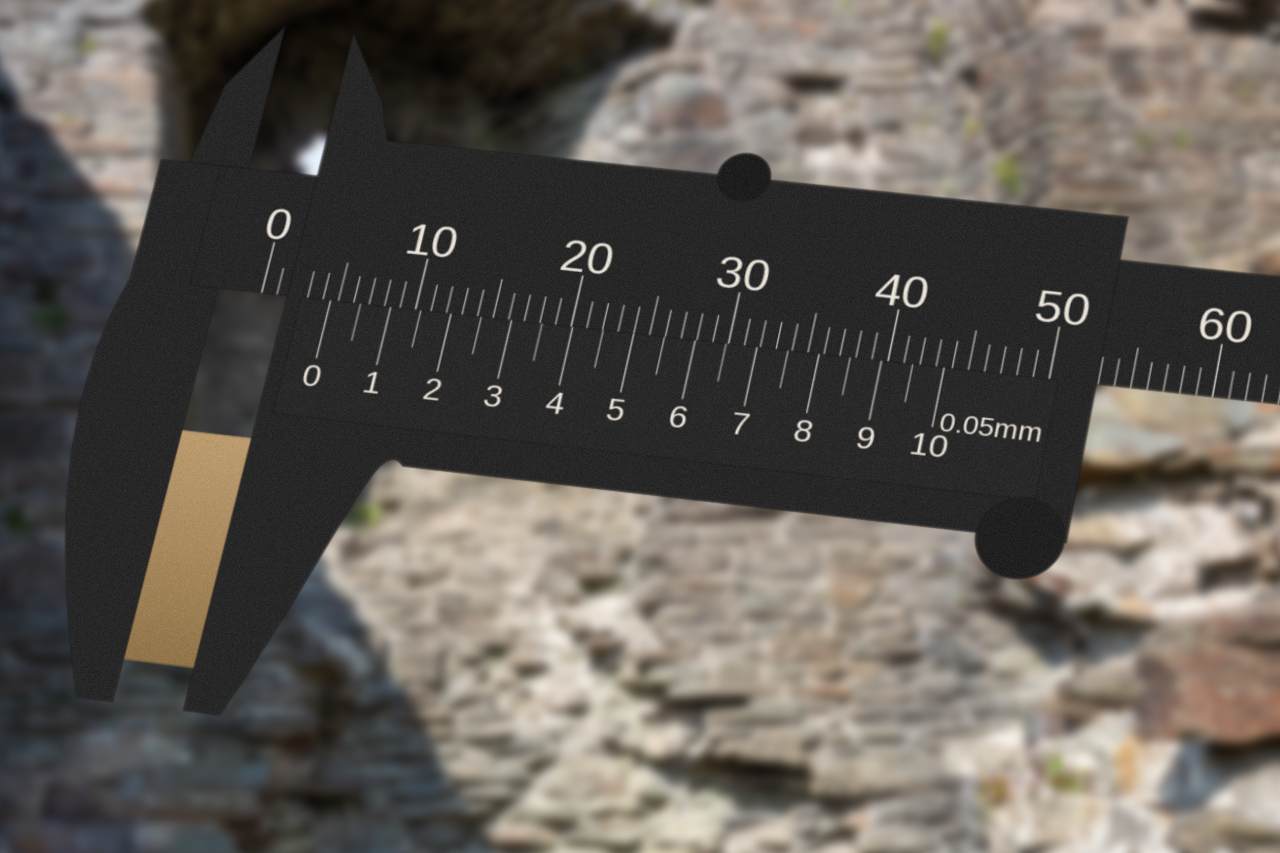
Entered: value=4.5 unit=mm
